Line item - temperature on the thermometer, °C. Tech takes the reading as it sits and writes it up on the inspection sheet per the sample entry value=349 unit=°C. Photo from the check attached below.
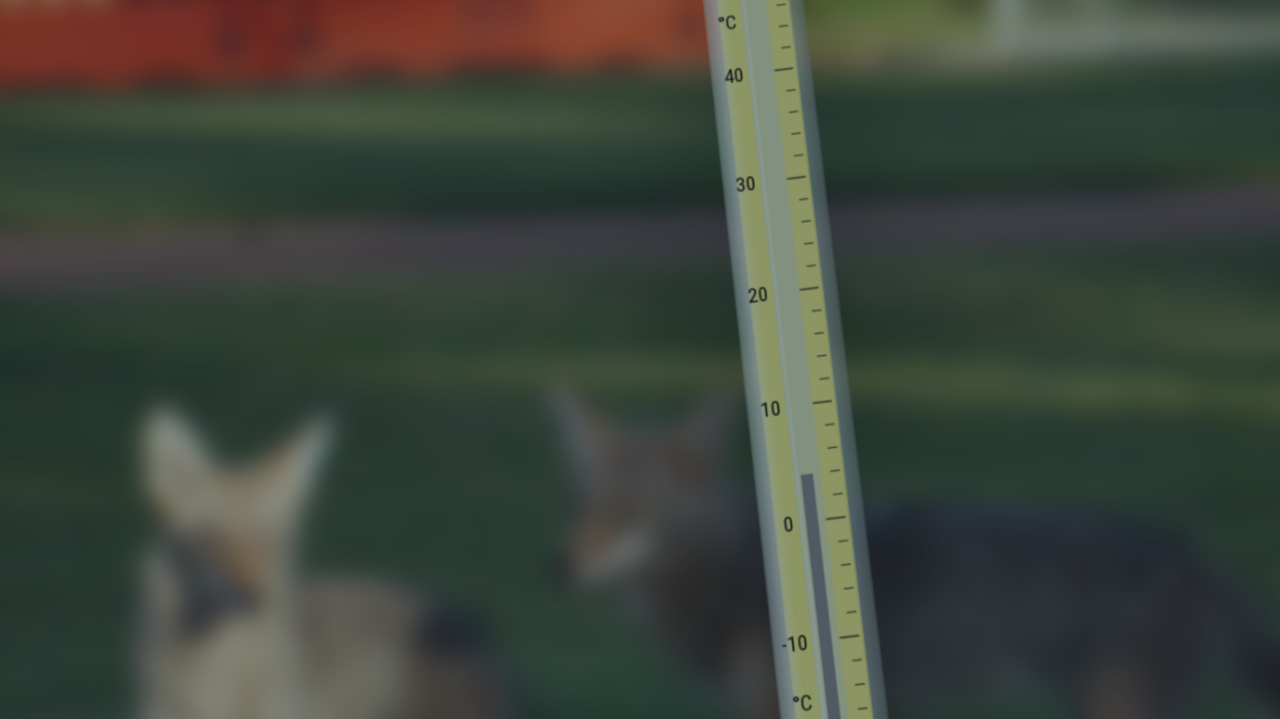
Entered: value=4 unit=°C
